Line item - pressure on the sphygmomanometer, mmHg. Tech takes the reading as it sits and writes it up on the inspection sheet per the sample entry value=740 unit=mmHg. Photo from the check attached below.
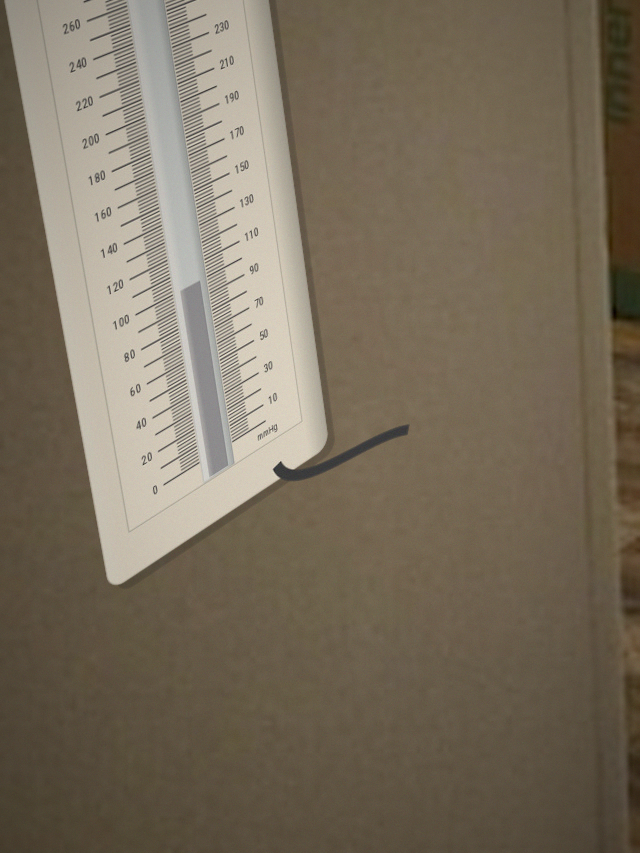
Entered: value=100 unit=mmHg
